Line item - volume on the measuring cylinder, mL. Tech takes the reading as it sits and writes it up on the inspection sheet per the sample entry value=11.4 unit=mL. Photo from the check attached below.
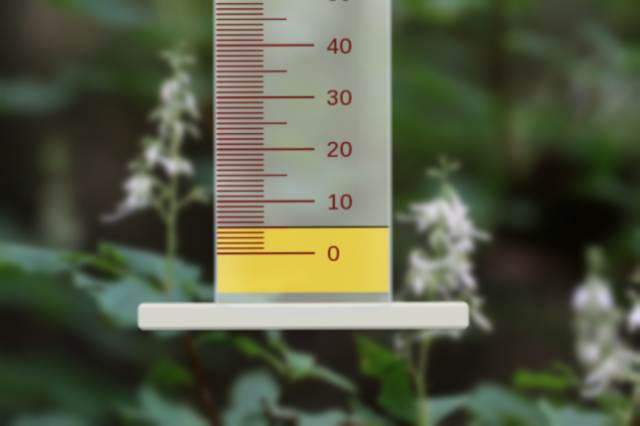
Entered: value=5 unit=mL
